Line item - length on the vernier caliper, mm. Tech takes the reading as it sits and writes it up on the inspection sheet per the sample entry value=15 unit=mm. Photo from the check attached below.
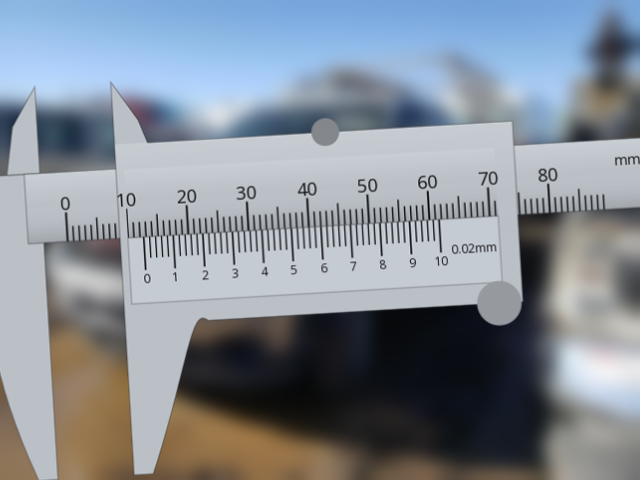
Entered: value=12.6 unit=mm
